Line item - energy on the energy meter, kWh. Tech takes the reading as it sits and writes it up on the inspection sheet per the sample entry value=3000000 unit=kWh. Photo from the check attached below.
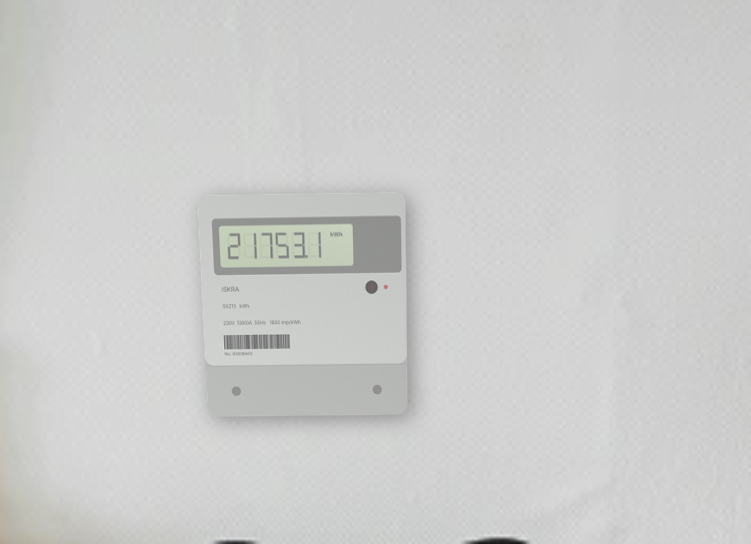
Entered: value=21753.1 unit=kWh
